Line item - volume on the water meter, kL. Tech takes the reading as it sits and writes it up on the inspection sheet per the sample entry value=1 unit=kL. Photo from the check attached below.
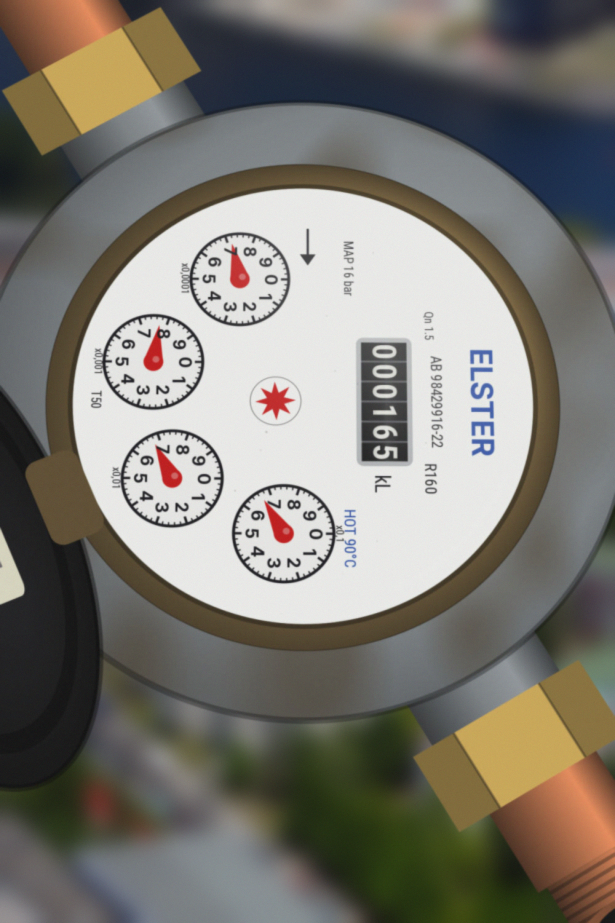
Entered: value=165.6677 unit=kL
